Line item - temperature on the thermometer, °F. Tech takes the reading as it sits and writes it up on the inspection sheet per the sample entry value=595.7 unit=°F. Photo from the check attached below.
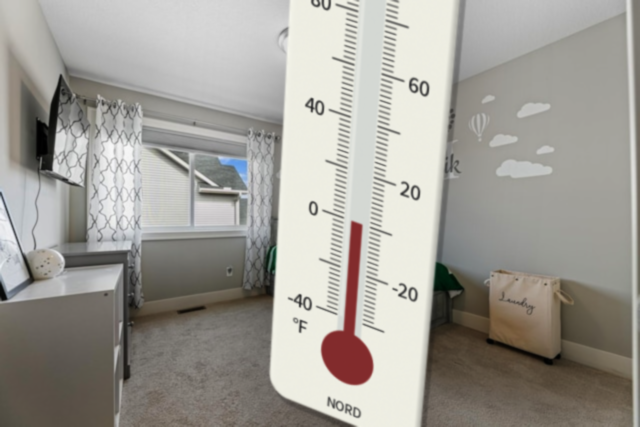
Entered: value=0 unit=°F
